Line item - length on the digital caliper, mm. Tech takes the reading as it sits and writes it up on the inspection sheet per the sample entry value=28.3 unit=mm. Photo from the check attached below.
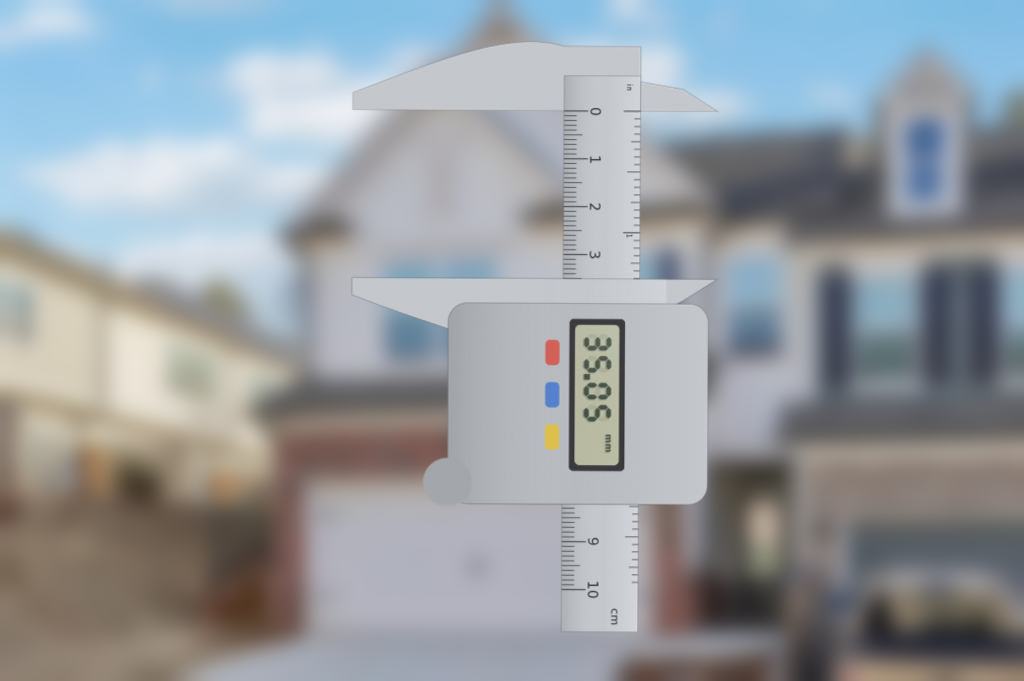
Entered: value=35.05 unit=mm
